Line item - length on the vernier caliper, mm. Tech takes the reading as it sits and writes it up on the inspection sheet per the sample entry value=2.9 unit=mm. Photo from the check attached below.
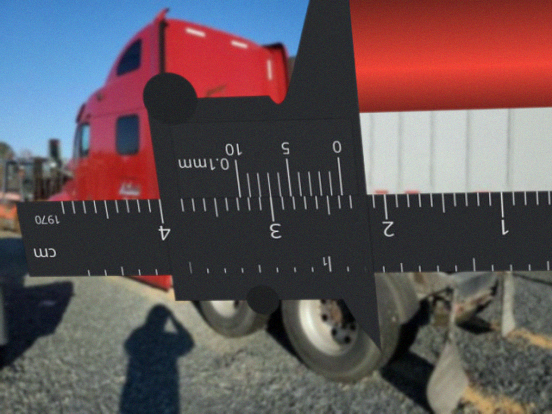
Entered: value=23.7 unit=mm
